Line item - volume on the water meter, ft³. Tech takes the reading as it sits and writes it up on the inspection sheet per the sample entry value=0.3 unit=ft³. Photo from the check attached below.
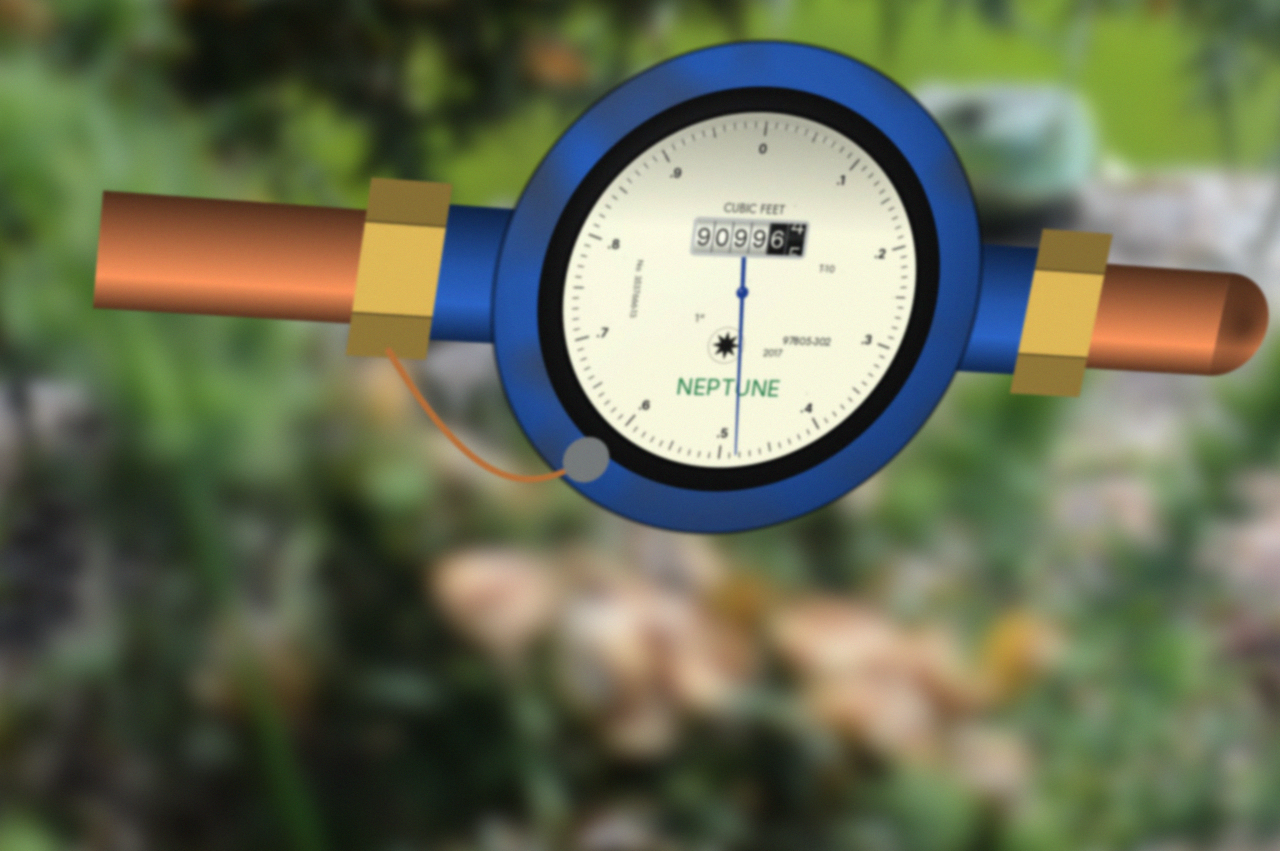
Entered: value=909964.48 unit=ft³
